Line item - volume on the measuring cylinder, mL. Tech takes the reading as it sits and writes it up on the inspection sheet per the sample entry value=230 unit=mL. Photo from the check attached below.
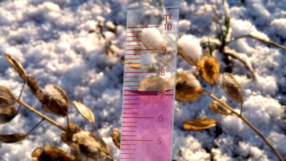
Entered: value=7 unit=mL
